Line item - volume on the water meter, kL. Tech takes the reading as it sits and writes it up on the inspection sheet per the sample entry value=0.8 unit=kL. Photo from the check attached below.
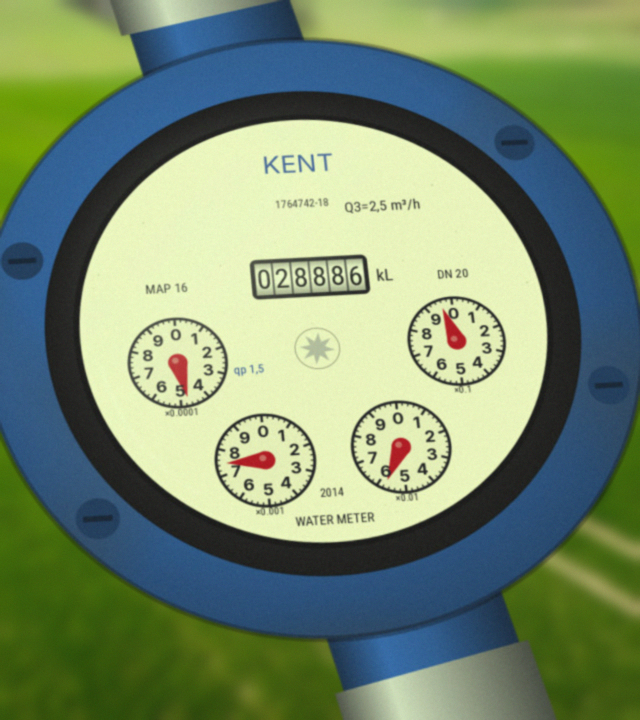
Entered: value=28885.9574 unit=kL
